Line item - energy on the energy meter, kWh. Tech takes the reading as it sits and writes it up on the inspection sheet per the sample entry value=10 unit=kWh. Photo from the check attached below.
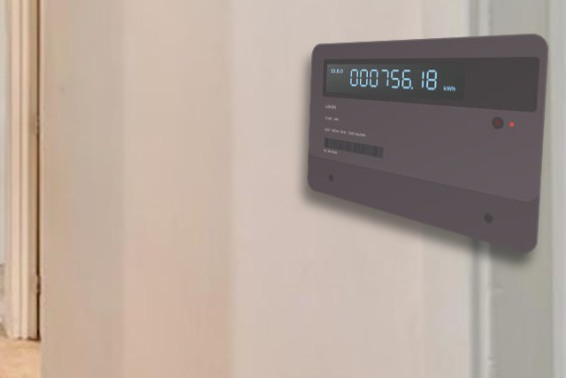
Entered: value=756.18 unit=kWh
